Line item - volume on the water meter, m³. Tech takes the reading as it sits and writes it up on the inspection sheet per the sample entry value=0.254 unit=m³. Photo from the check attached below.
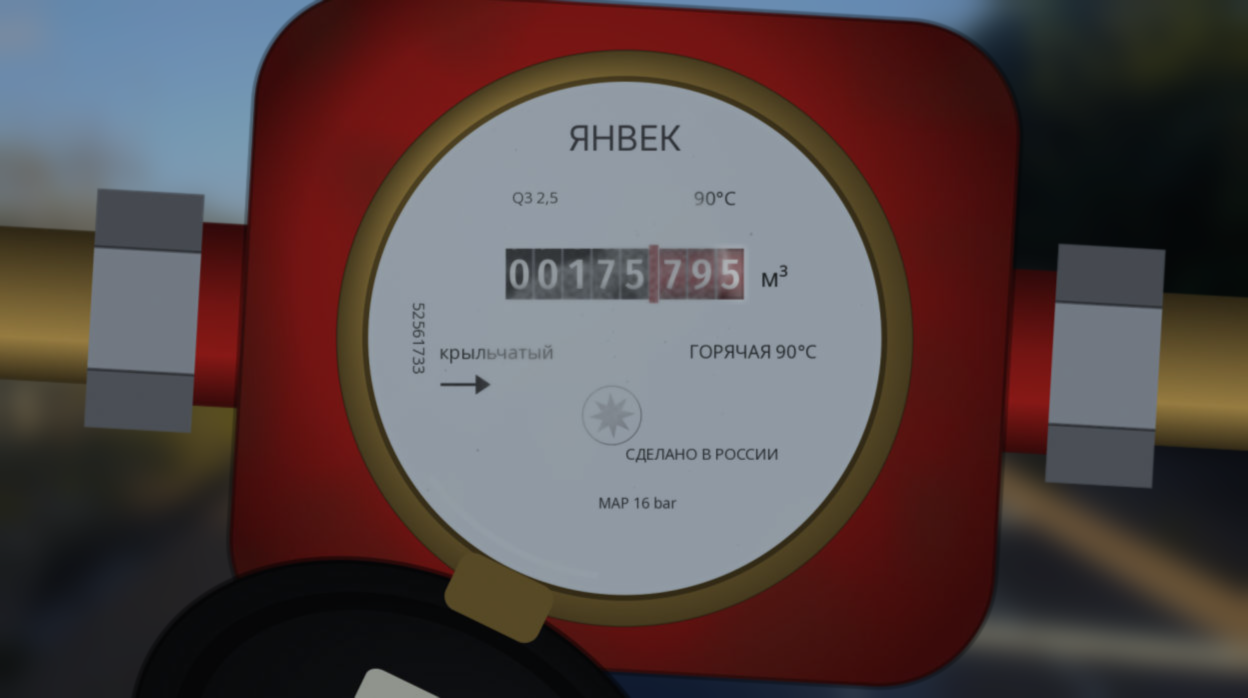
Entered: value=175.795 unit=m³
